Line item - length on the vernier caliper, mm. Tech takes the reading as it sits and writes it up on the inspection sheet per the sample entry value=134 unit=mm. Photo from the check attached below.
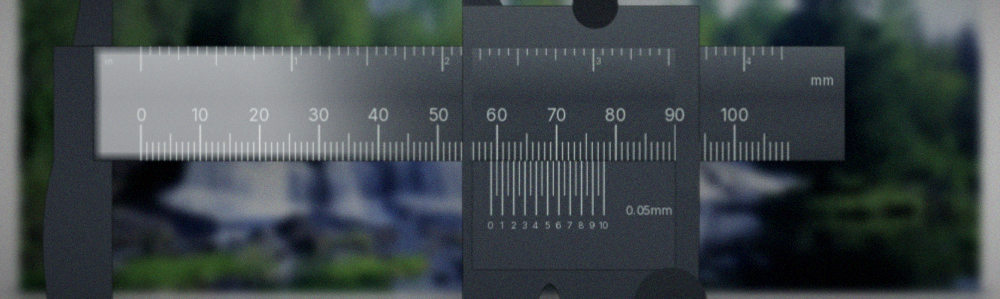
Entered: value=59.0 unit=mm
